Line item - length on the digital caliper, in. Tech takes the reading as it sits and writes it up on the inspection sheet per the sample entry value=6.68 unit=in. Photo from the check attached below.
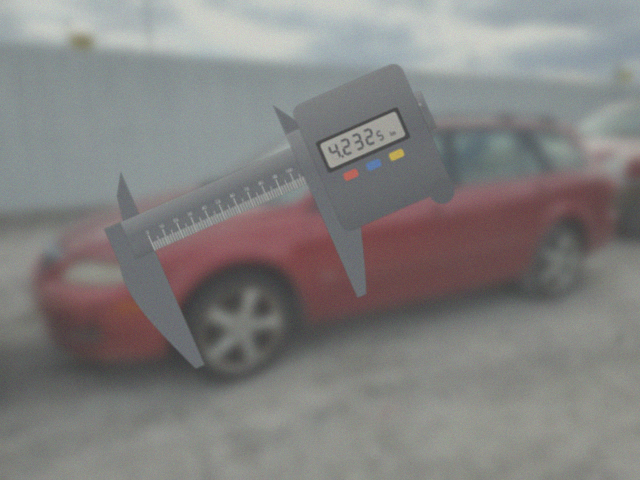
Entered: value=4.2325 unit=in
